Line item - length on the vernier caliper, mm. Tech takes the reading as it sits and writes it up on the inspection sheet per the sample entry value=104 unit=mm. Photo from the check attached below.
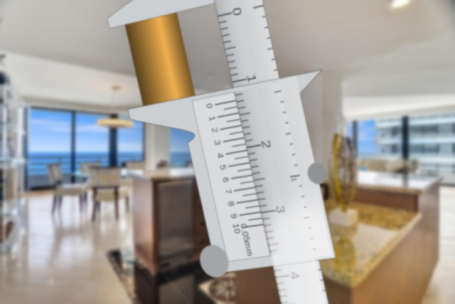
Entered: value=12.8 unit=mm
